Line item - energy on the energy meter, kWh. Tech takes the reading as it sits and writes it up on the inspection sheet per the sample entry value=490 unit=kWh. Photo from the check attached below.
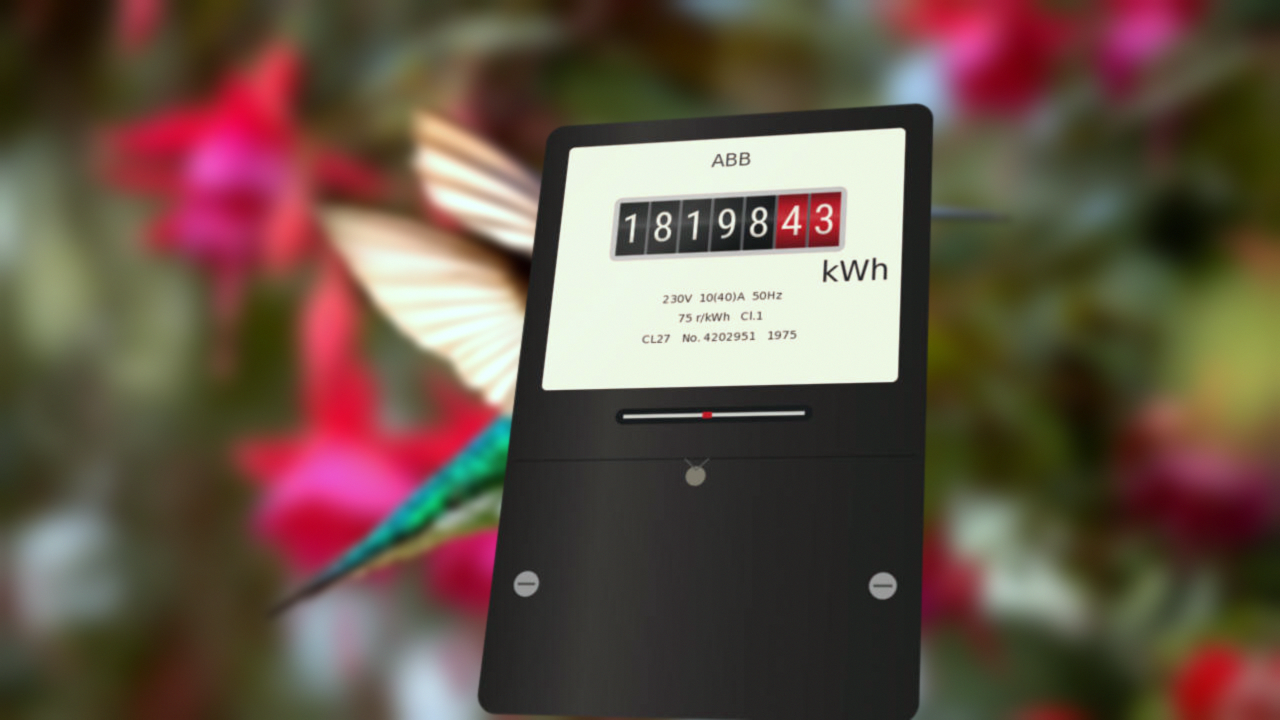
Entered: value=18198.43 unit=kWh
